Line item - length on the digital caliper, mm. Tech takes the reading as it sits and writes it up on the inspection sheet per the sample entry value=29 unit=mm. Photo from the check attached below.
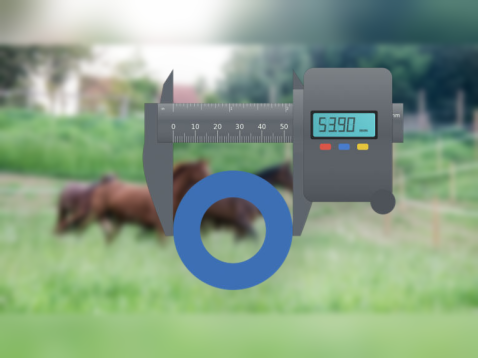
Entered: value=53.90 unit=mm
